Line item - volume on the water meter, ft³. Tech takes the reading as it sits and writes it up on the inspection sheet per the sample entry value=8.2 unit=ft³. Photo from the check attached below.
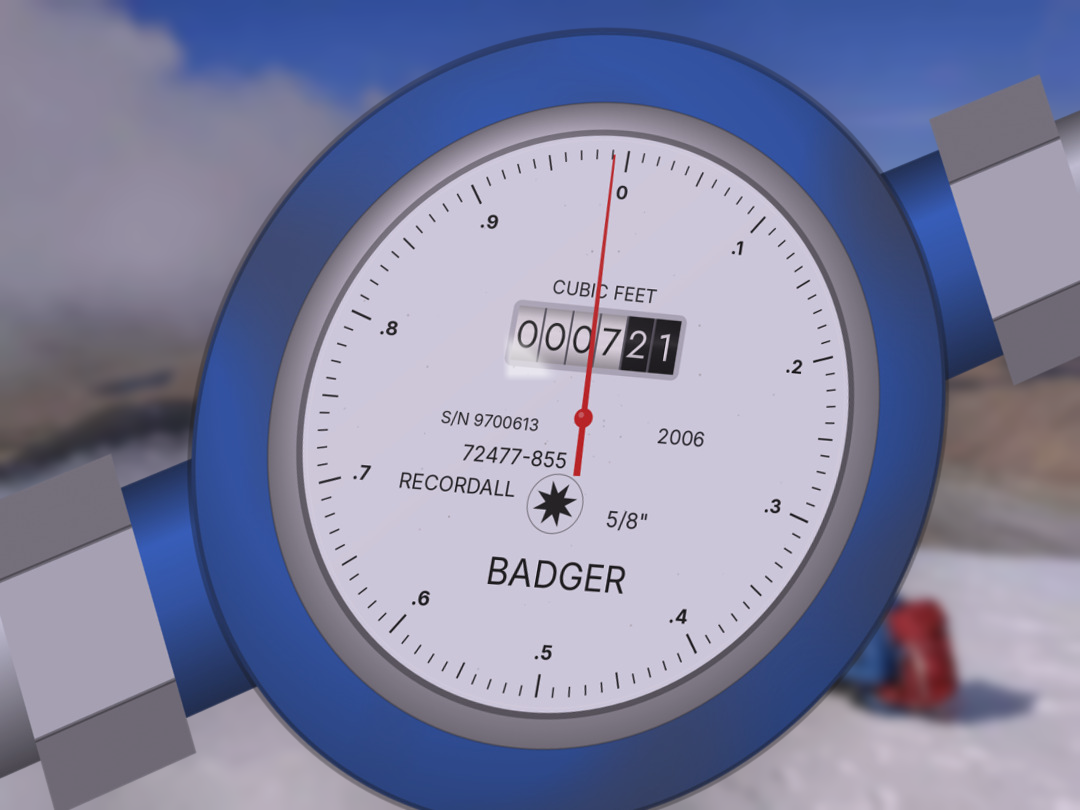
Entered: value=720.99 unit=ft³
